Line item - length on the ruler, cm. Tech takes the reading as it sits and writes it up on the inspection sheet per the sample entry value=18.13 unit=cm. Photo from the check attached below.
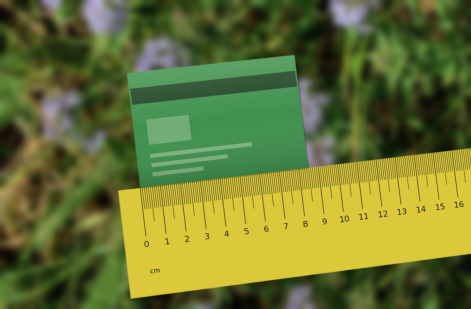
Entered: value=8.5 unit=cm
